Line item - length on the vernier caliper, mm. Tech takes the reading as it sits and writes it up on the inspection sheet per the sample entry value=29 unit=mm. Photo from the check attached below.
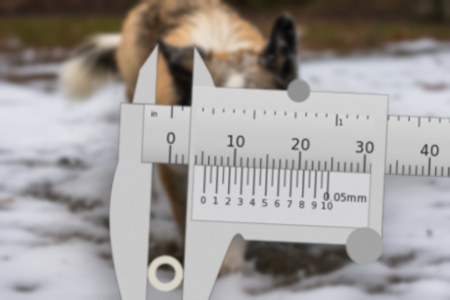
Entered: value=5.5 unit=mm
